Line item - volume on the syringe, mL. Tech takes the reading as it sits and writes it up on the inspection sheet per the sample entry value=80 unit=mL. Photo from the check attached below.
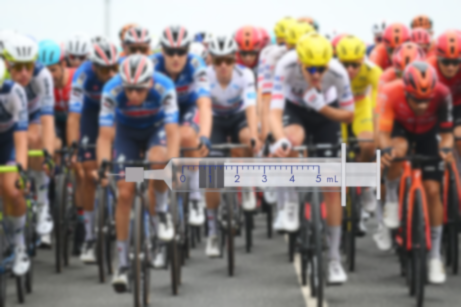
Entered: value=0.6 unit=mL
